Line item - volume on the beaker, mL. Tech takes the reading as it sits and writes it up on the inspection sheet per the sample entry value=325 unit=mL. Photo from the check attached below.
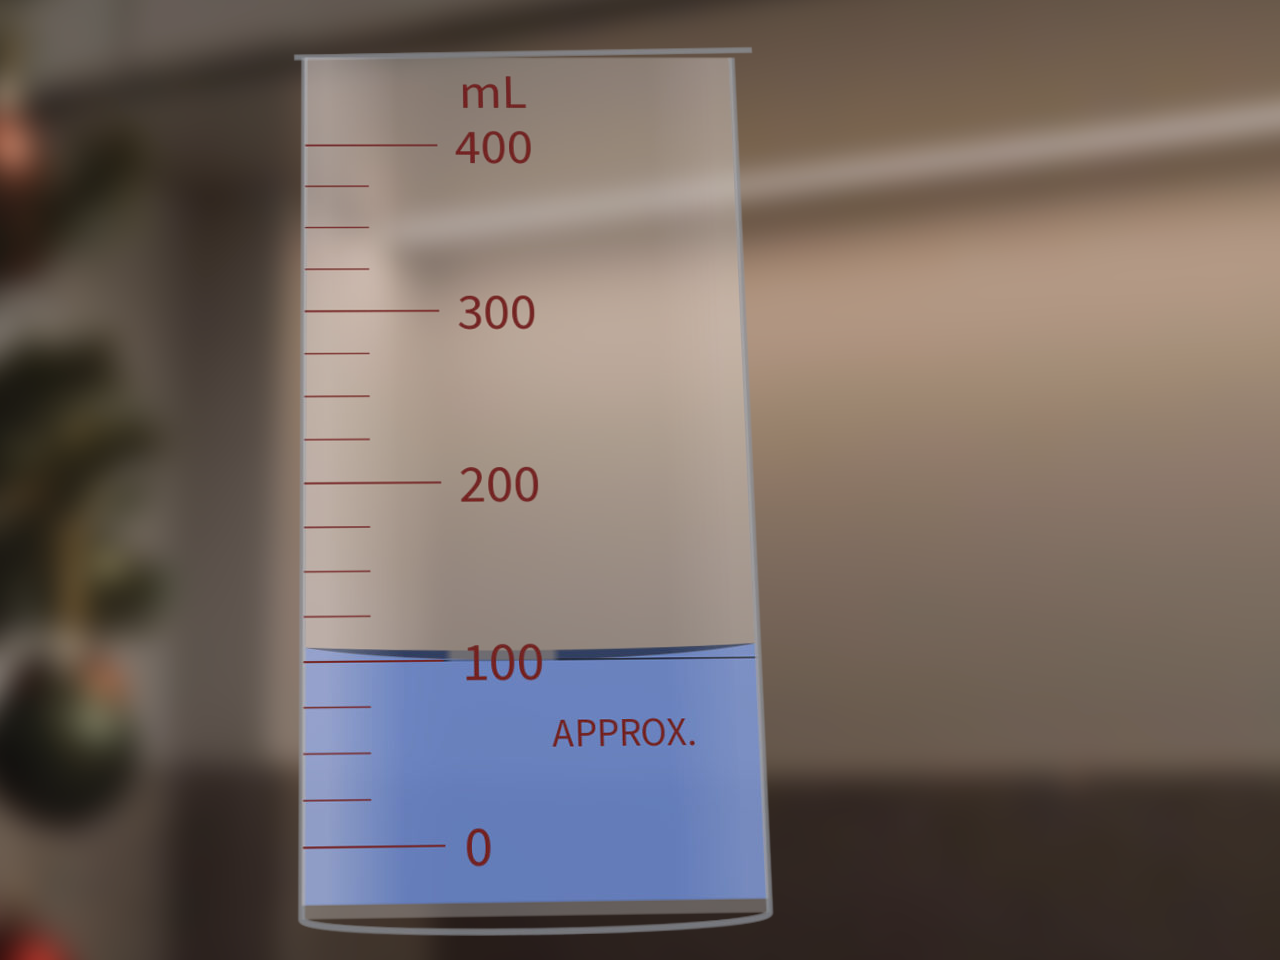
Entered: value=100 unit=mL
